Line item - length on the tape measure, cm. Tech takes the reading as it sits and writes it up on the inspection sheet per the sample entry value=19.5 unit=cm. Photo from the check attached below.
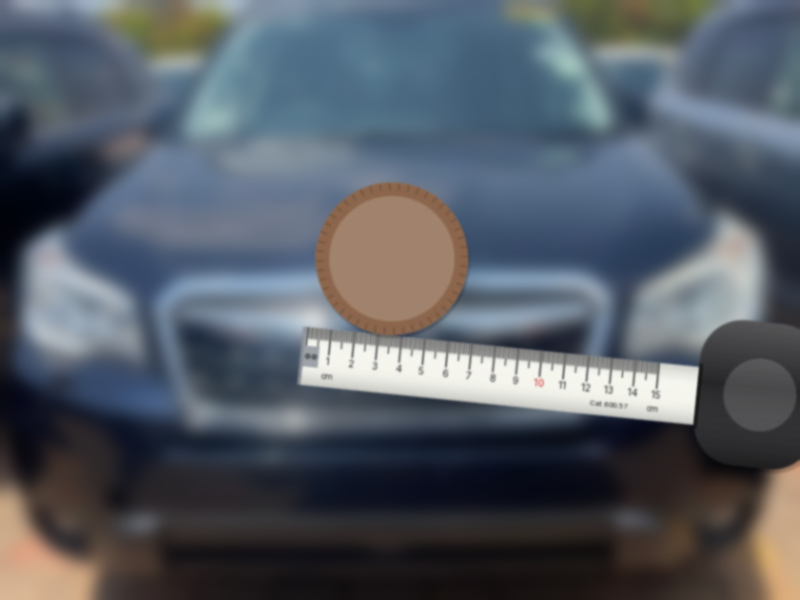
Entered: value=6.5 unit=cm
